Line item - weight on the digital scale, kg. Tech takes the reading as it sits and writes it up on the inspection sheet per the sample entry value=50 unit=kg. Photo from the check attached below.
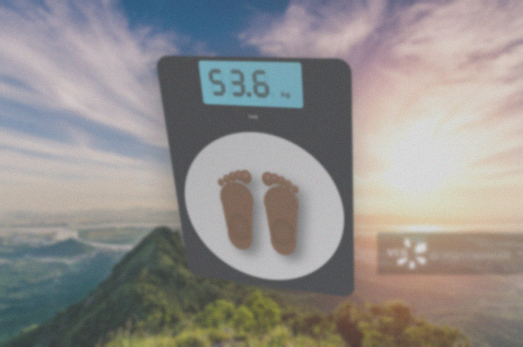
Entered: value=53.6 unit=kg
